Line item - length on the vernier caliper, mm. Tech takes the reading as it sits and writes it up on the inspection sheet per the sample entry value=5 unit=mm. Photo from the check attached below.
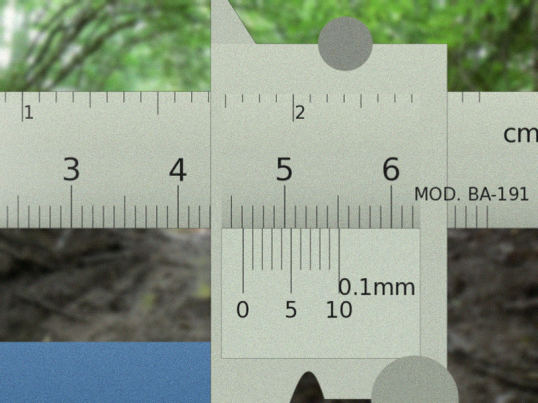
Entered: value=46.1 unit=mm
